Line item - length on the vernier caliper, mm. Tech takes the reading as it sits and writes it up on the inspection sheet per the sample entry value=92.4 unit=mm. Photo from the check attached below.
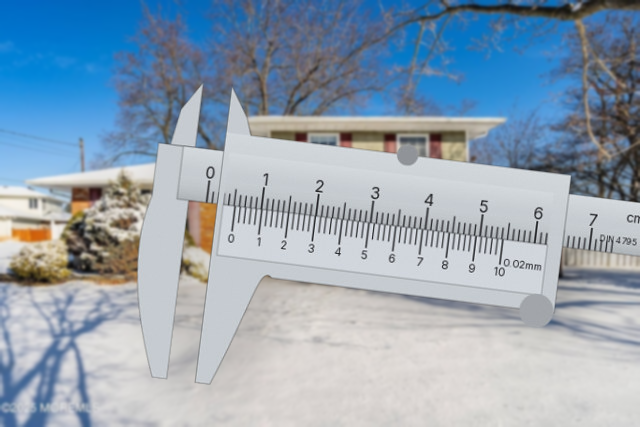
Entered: value=5.2 unit=mm
